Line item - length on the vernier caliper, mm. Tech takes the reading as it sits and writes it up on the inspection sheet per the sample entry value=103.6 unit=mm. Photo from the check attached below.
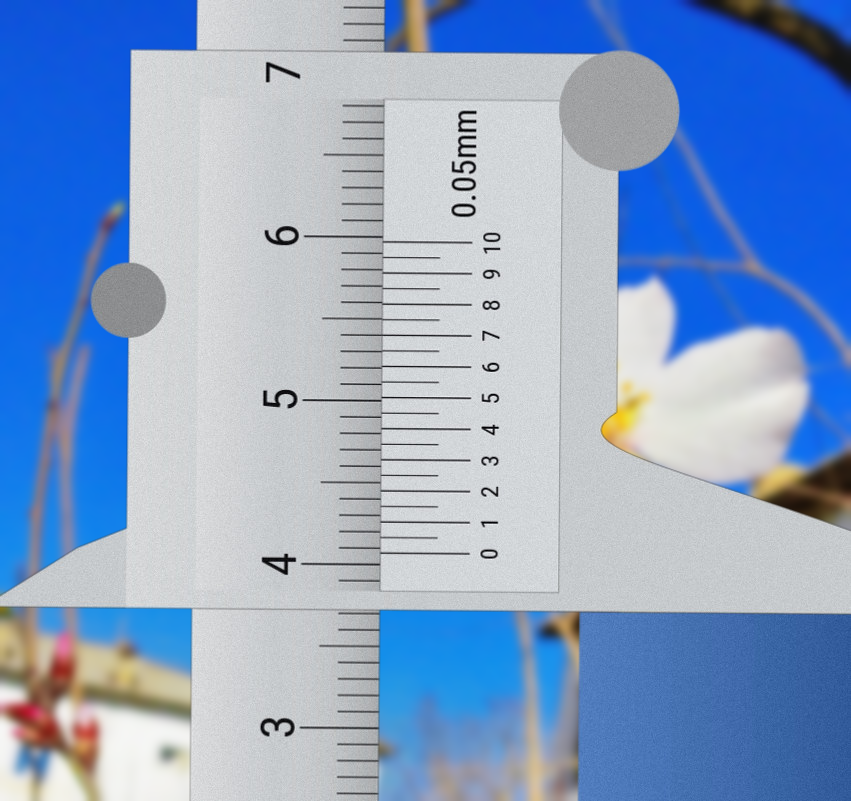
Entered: value=40.7 unit=mm
